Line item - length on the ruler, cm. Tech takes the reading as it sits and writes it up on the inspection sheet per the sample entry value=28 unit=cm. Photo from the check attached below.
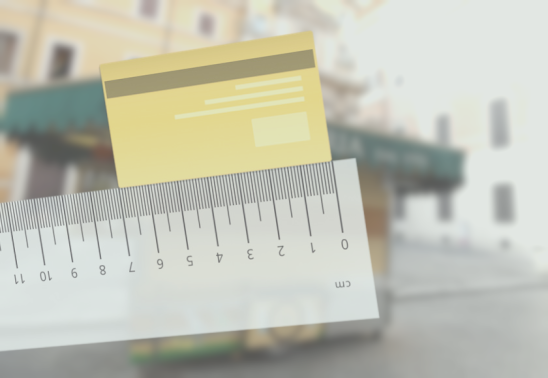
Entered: value=7 unit=cm
